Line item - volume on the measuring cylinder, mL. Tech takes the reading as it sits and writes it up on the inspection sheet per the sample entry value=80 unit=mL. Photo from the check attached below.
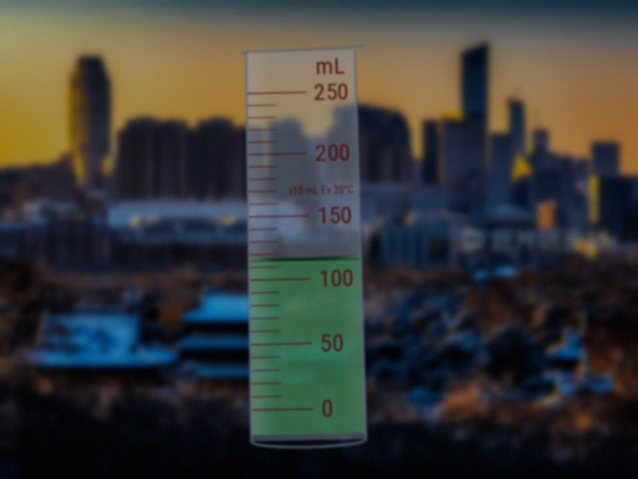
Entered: value=115 unit=mL
